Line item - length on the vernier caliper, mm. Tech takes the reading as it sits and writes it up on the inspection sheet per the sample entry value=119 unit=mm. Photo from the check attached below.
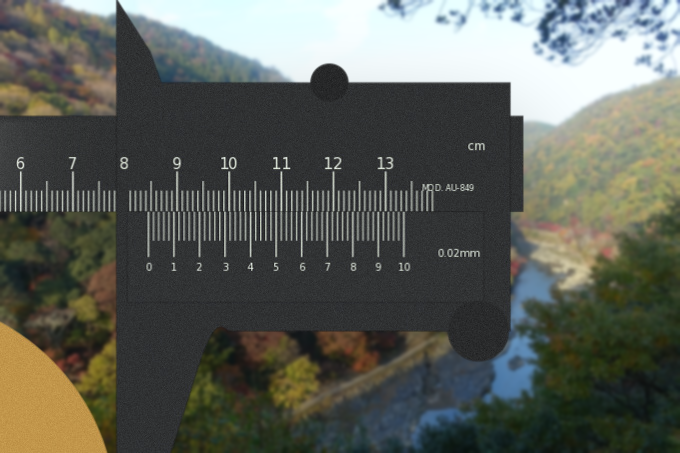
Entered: value=84.5 unit=mm
